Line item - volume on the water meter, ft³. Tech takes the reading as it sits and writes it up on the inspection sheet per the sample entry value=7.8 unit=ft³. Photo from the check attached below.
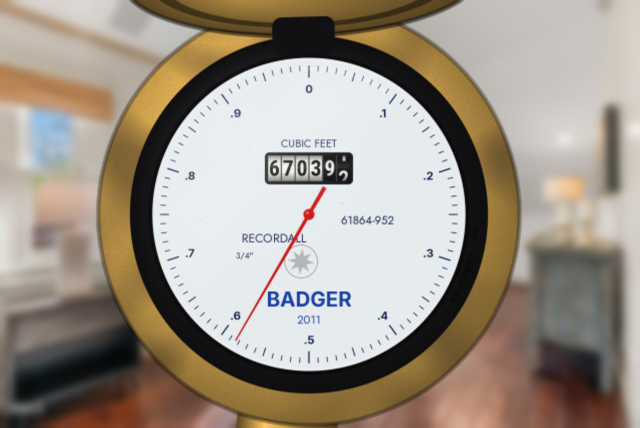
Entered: value=670391.58 unit=ft³
